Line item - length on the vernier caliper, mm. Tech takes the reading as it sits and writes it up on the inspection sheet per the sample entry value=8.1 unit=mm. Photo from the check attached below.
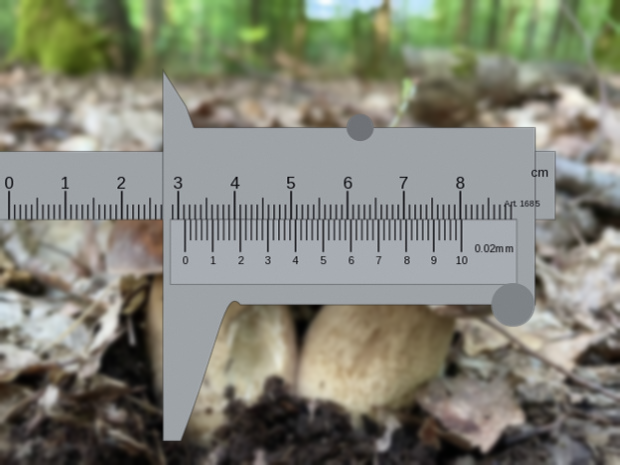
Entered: value=31.2 unit=mm
